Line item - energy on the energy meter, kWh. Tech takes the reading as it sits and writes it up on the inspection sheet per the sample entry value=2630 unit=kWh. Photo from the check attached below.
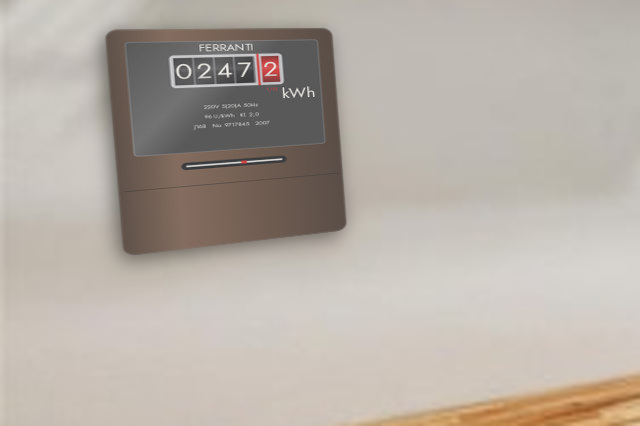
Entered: value=247.2 unit=kWh
